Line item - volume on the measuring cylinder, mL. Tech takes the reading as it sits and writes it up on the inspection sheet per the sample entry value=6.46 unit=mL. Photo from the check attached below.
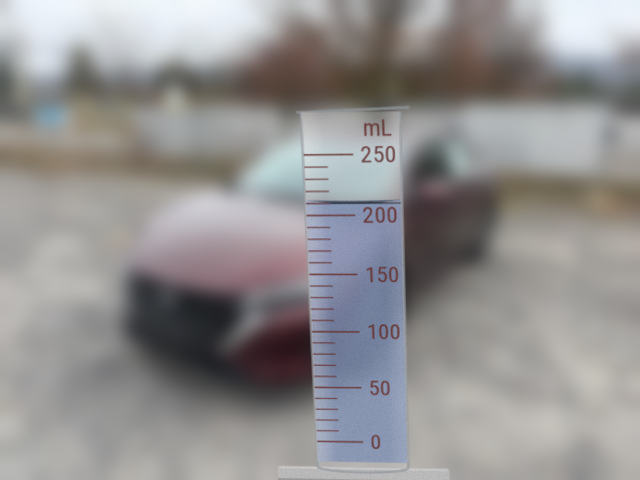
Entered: value=210 unit=mL
